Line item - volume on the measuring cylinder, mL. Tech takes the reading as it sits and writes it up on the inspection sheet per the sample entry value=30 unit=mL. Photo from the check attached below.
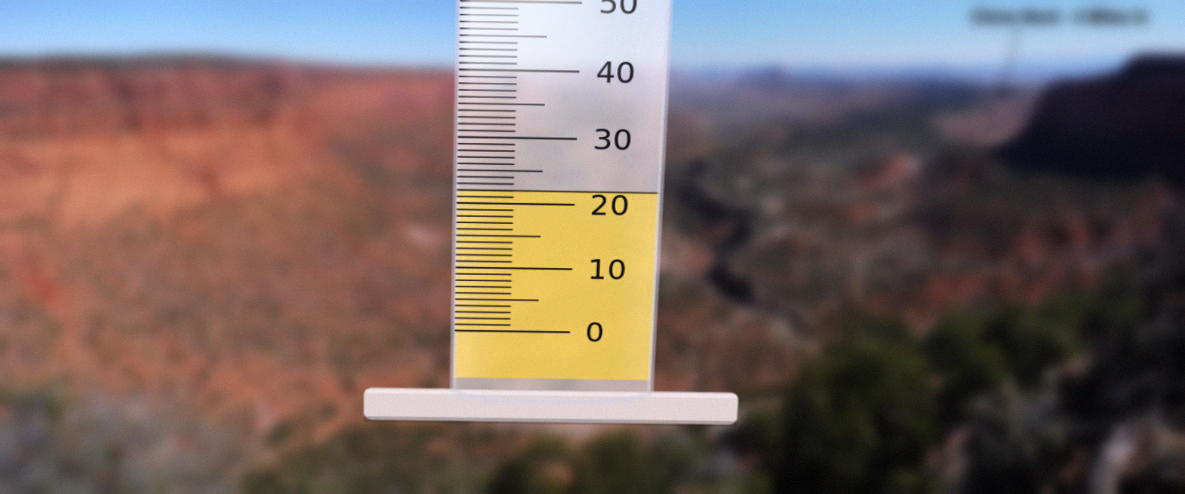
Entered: value=22 unit=mL
